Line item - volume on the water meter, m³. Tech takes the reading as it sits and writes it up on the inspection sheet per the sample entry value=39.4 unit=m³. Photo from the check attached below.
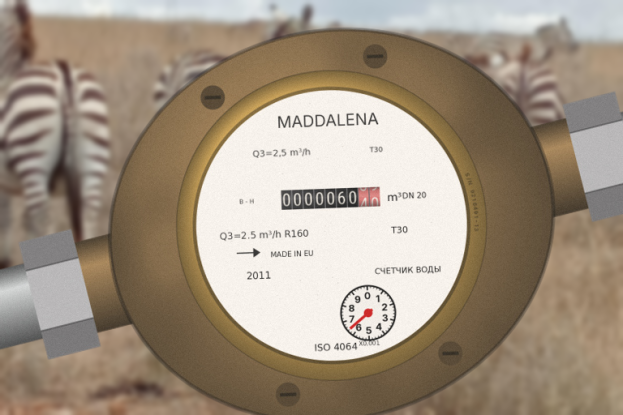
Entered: value=60.396 unit=m³
